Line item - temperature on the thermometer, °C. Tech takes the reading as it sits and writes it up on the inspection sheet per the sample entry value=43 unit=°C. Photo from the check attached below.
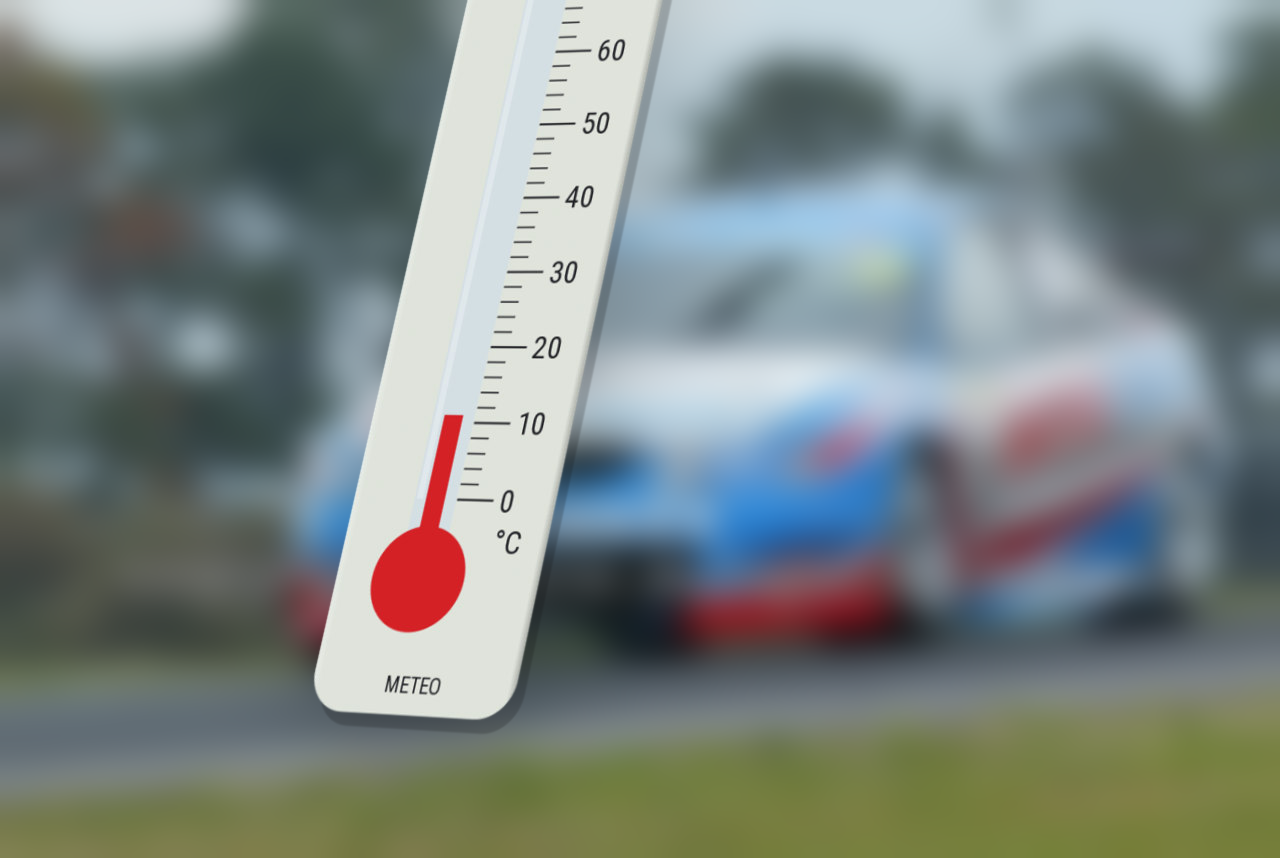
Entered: value=11 unit=°C
